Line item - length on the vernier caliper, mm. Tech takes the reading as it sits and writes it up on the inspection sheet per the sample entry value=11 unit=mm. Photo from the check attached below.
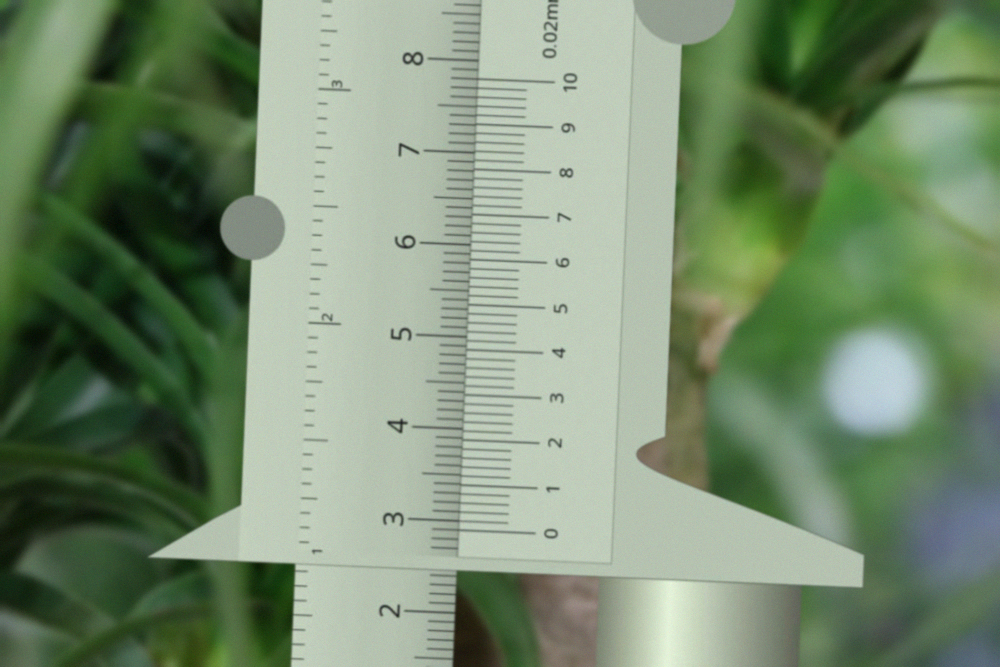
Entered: value=29.0 unit=mm
